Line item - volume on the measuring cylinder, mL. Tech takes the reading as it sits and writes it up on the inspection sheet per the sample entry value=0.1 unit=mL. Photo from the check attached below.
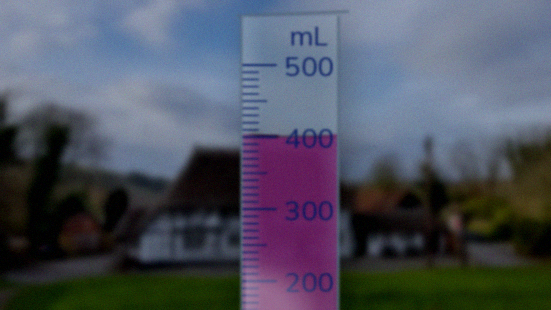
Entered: value=400 unit=mL
